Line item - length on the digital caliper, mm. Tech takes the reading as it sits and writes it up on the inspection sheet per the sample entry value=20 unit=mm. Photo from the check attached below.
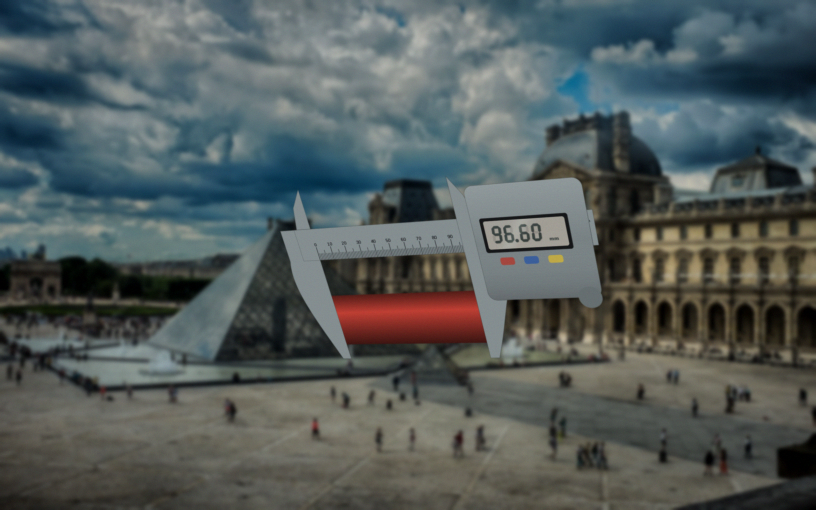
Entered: value=96.60 unit=mm
